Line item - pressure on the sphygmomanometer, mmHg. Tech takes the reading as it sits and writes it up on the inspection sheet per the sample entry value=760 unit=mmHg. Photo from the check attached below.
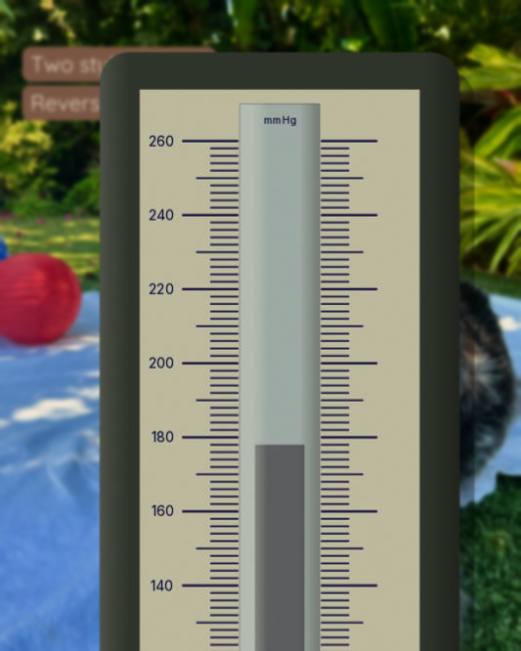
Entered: value=178 unit=mmHg
